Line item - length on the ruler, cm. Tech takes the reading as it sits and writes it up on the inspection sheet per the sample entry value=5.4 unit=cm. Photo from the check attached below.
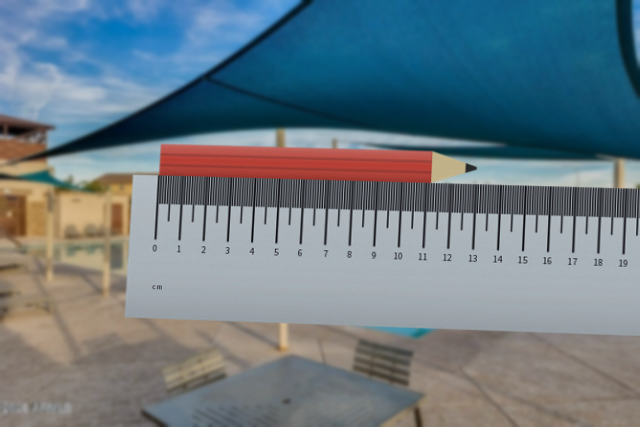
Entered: value=13 unit=cm
